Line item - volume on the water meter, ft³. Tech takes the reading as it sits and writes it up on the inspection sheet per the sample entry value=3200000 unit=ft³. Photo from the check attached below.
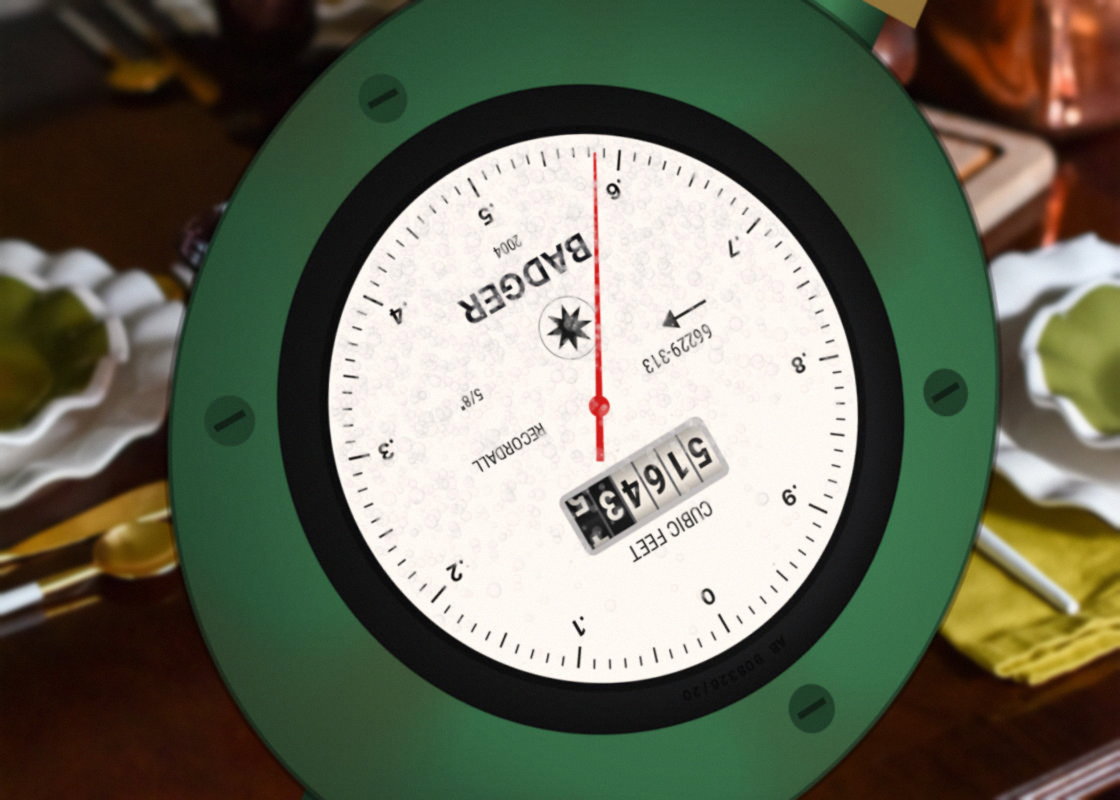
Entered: value=516434.58 unit=ft³
